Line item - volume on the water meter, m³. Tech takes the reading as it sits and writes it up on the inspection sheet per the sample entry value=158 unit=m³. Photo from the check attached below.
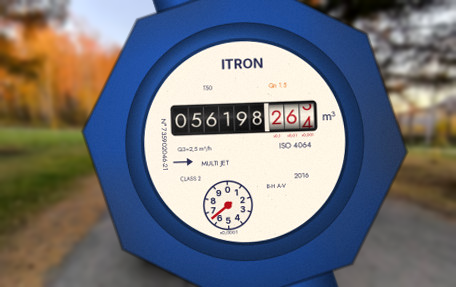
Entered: value=56198.2636 unit=m³
